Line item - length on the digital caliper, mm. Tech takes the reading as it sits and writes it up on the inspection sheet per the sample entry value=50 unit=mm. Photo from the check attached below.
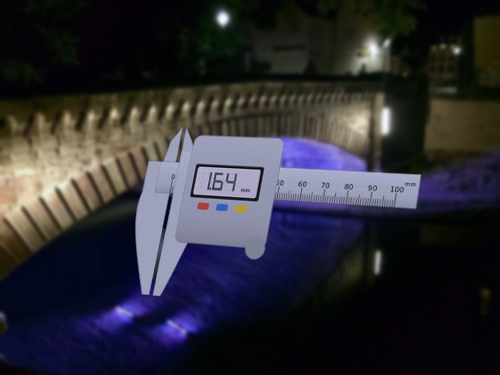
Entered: value=1.64 unit=mm
